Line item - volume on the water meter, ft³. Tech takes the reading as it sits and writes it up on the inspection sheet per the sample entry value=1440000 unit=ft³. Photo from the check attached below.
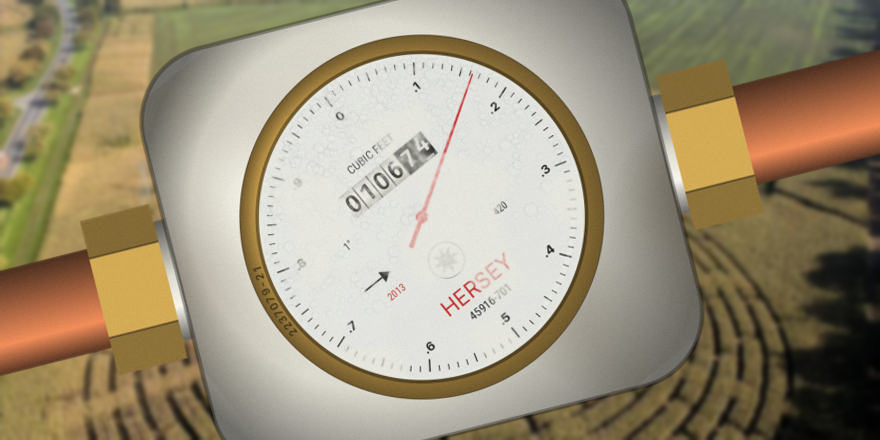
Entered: value=10674.16 unit=ft³
